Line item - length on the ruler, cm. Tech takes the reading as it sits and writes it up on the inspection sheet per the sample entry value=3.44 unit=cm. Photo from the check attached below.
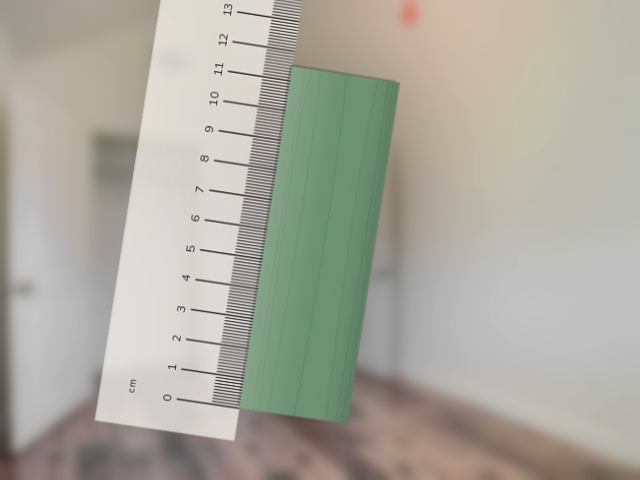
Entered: value=11.5 unit=cm
